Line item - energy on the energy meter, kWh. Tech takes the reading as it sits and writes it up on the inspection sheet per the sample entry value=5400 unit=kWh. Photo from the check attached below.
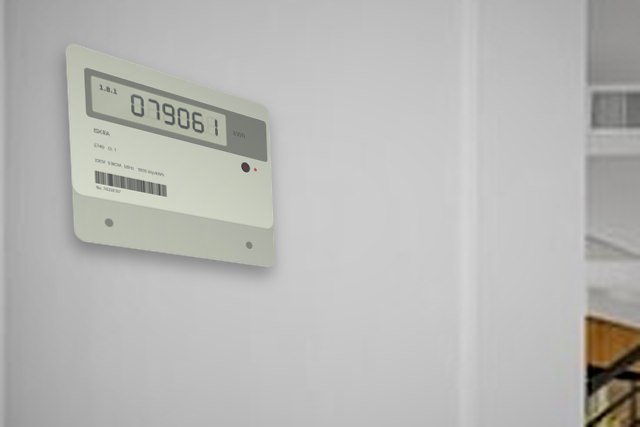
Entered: value=79061 unit=kWh
